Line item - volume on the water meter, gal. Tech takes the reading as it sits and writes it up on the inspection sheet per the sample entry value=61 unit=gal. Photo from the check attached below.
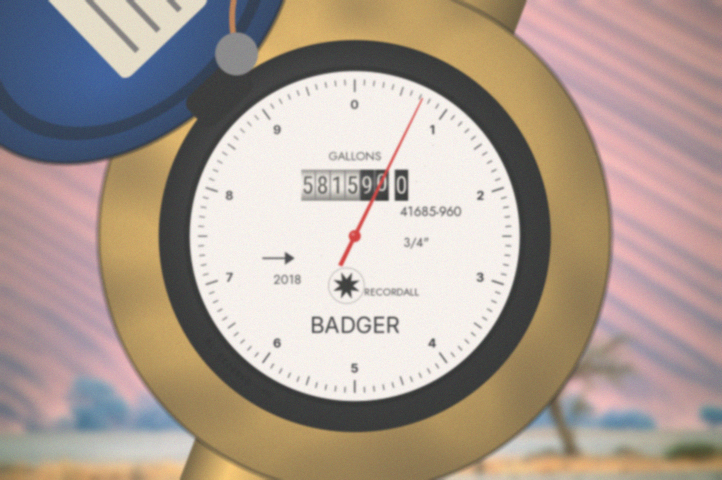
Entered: value=5815900.7 unit=gal
